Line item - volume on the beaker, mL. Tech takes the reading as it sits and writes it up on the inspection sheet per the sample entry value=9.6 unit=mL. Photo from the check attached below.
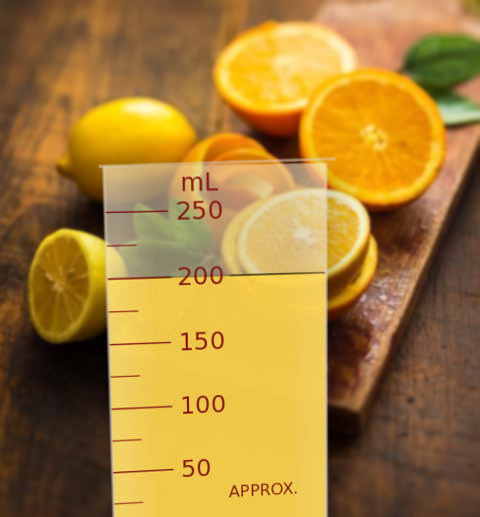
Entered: value=200 unit=mL
